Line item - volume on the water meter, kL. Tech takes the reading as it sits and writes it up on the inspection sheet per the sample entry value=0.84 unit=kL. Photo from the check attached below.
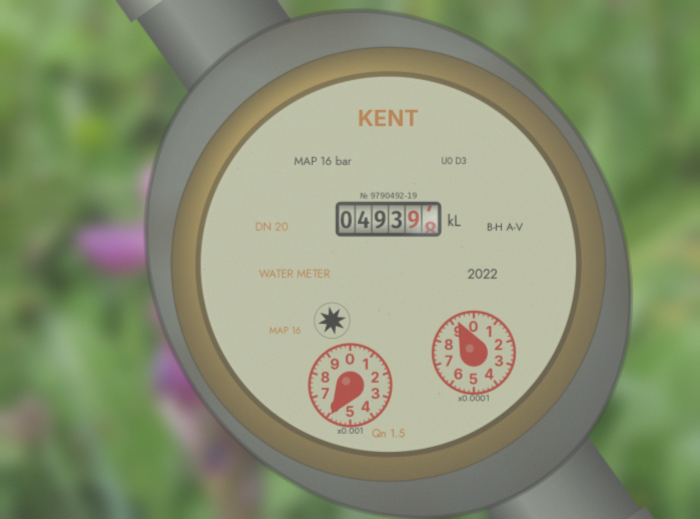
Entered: value=493.9759 unit=kL
